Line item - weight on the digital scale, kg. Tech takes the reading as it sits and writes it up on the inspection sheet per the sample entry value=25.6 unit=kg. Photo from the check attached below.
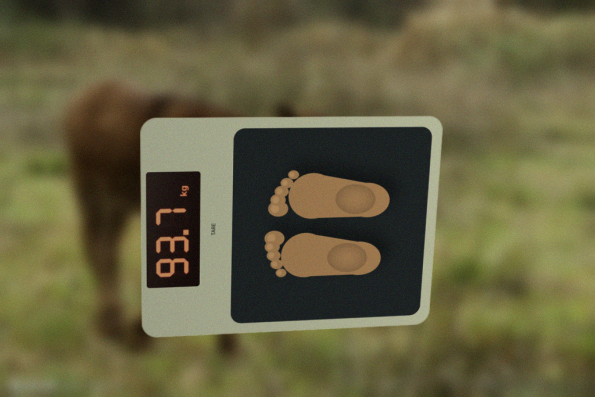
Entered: value=93.7 unit=kg
